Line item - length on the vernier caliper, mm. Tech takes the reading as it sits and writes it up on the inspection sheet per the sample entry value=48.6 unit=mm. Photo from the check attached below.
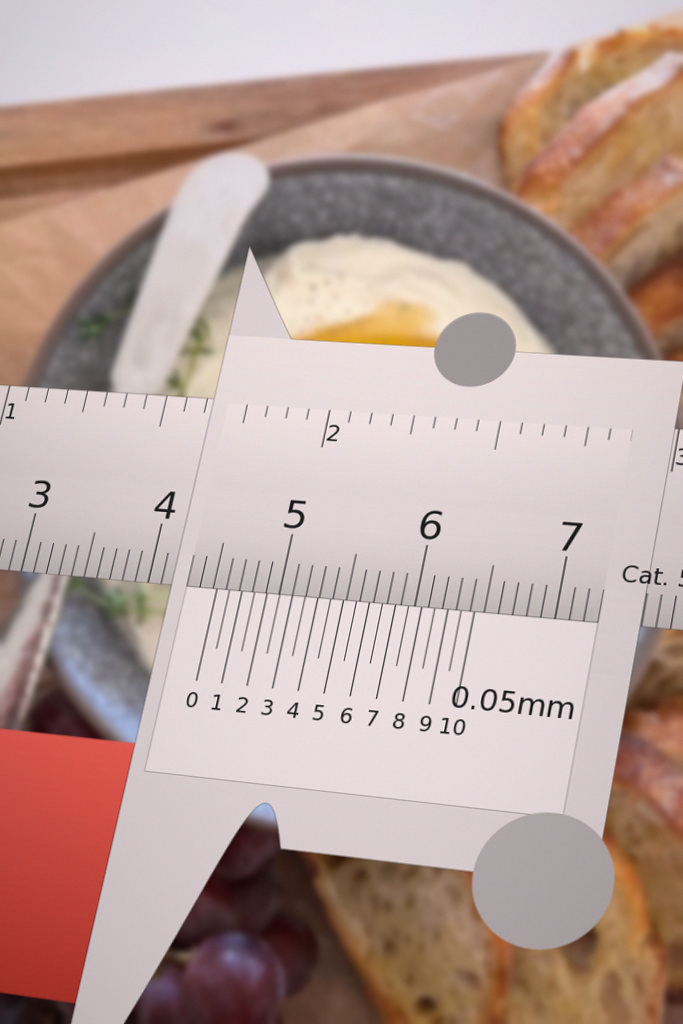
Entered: value=45.3 unit=mm
